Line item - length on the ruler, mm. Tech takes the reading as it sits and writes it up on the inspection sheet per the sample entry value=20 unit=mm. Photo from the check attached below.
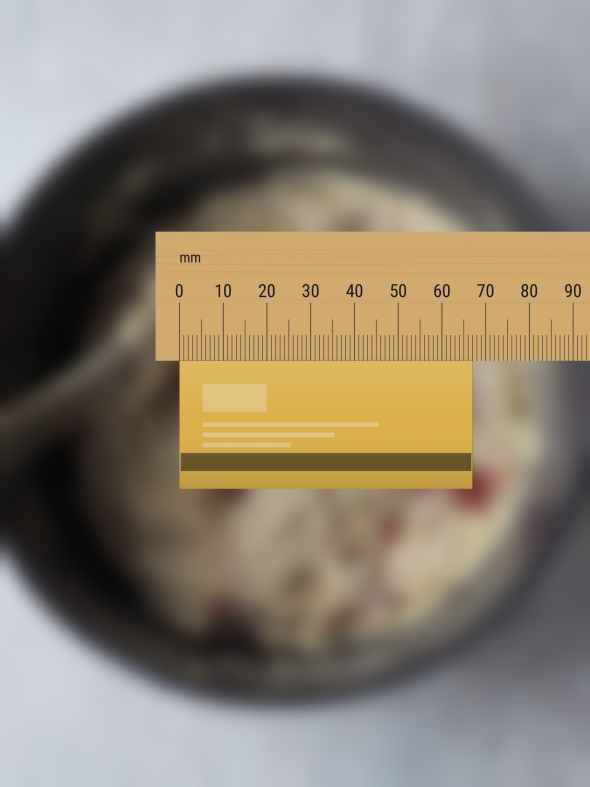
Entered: value=67 unit=mm
